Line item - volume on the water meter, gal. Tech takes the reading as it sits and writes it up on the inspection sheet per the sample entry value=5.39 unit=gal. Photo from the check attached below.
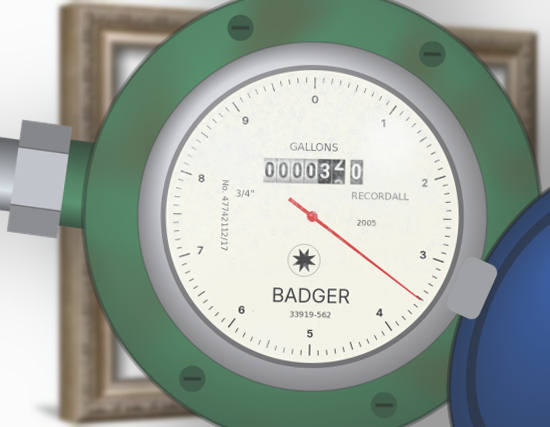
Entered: value=323.5 unit=gal
